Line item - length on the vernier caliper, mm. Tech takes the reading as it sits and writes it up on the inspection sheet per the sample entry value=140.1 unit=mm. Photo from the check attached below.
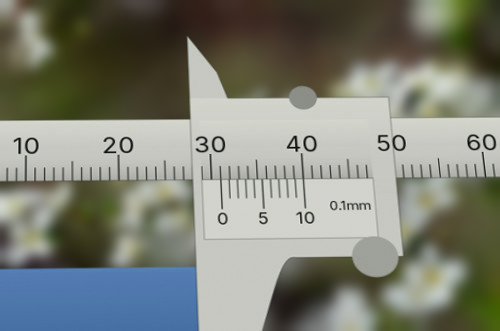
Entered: value=31.0 unit=mm
